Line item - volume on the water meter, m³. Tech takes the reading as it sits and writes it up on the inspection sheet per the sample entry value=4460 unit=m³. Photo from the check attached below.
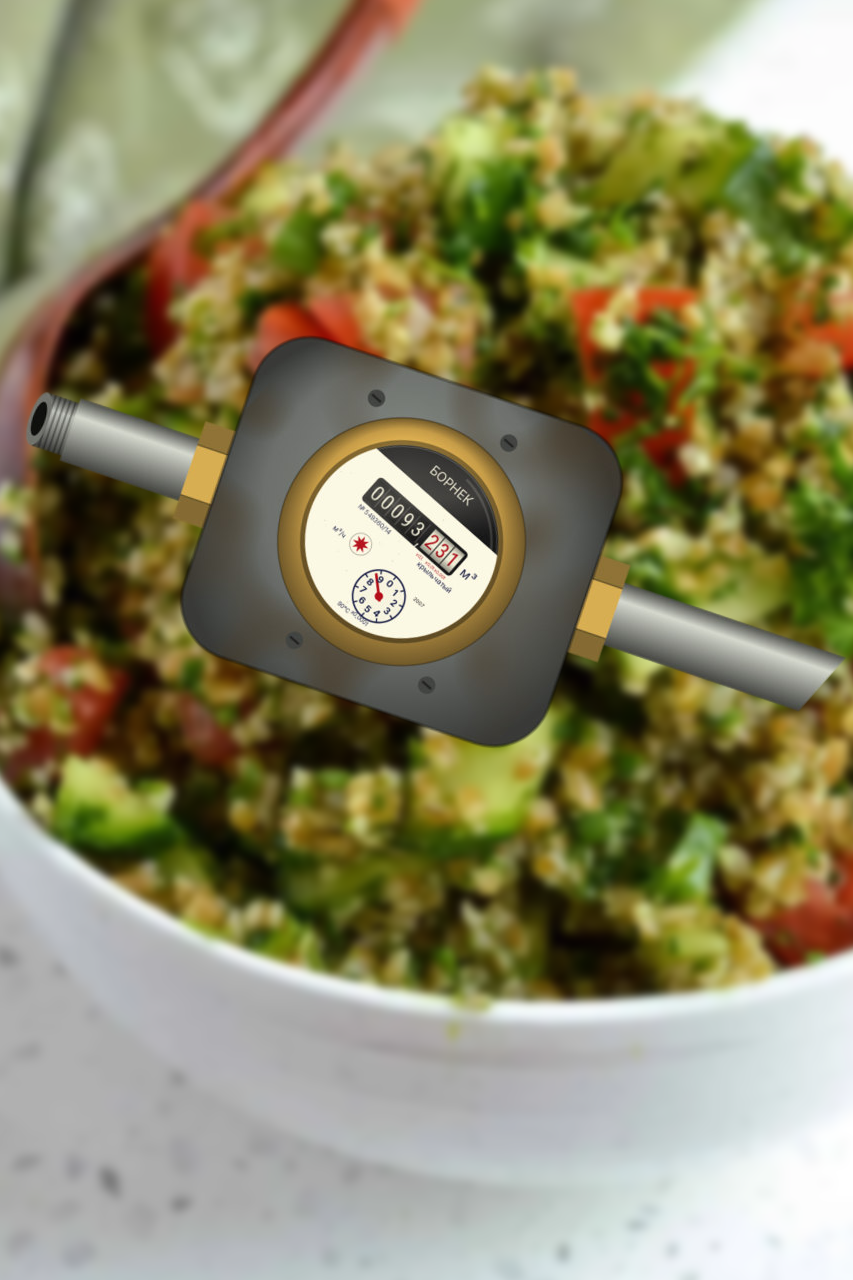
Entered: value=93.2318 unit=m³
